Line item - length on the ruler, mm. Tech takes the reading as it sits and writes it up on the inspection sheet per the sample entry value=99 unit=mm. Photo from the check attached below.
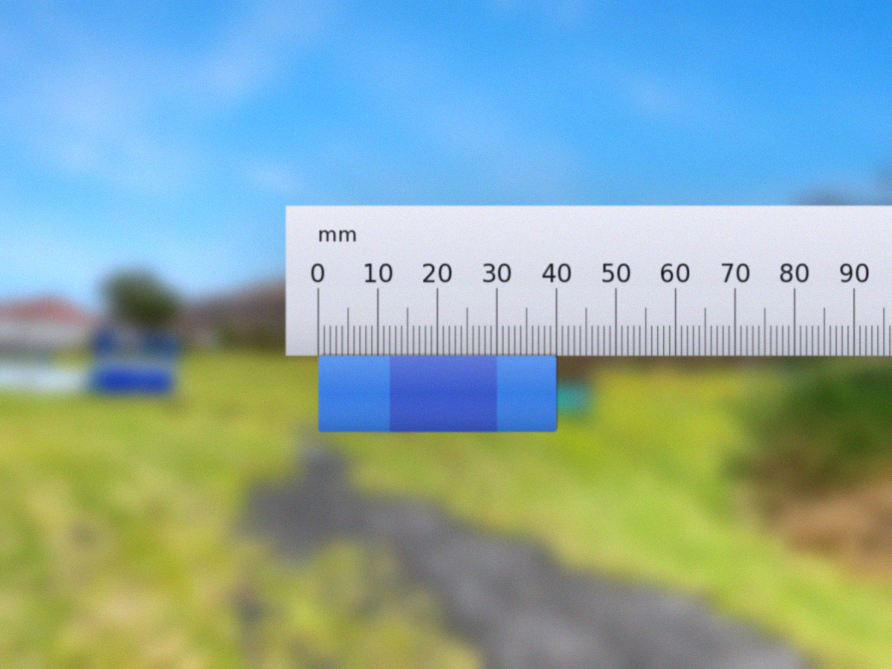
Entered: value=40 unit=mm
